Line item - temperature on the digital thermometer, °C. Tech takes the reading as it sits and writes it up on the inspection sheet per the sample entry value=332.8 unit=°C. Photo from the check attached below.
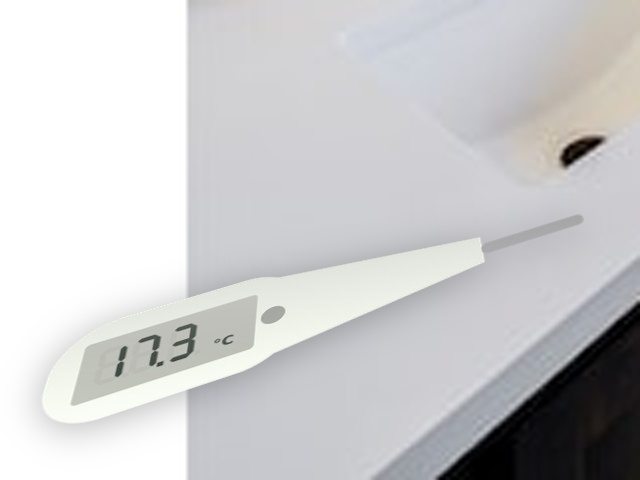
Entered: value=17.3 unit=°C
